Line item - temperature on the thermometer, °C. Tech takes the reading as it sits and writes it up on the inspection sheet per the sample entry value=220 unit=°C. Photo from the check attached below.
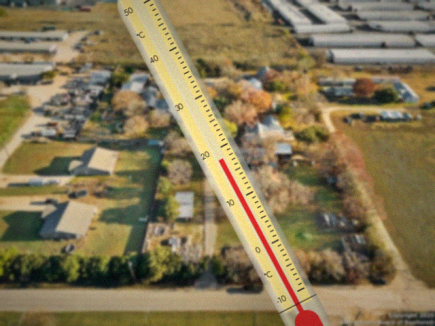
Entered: value=18 unit=°C
